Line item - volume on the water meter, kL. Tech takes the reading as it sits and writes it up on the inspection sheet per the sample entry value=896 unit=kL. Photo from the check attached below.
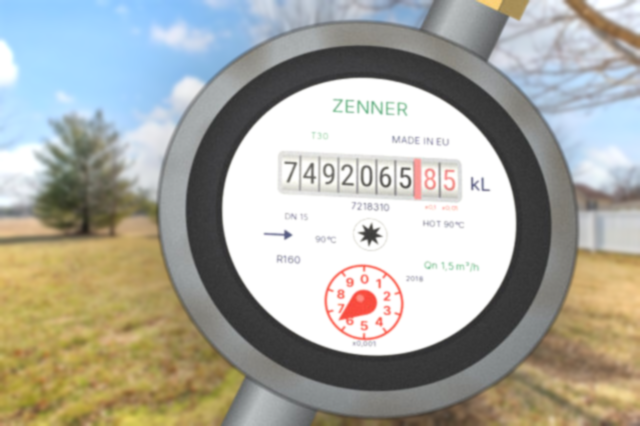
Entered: value=7492065.856 unit=kL
